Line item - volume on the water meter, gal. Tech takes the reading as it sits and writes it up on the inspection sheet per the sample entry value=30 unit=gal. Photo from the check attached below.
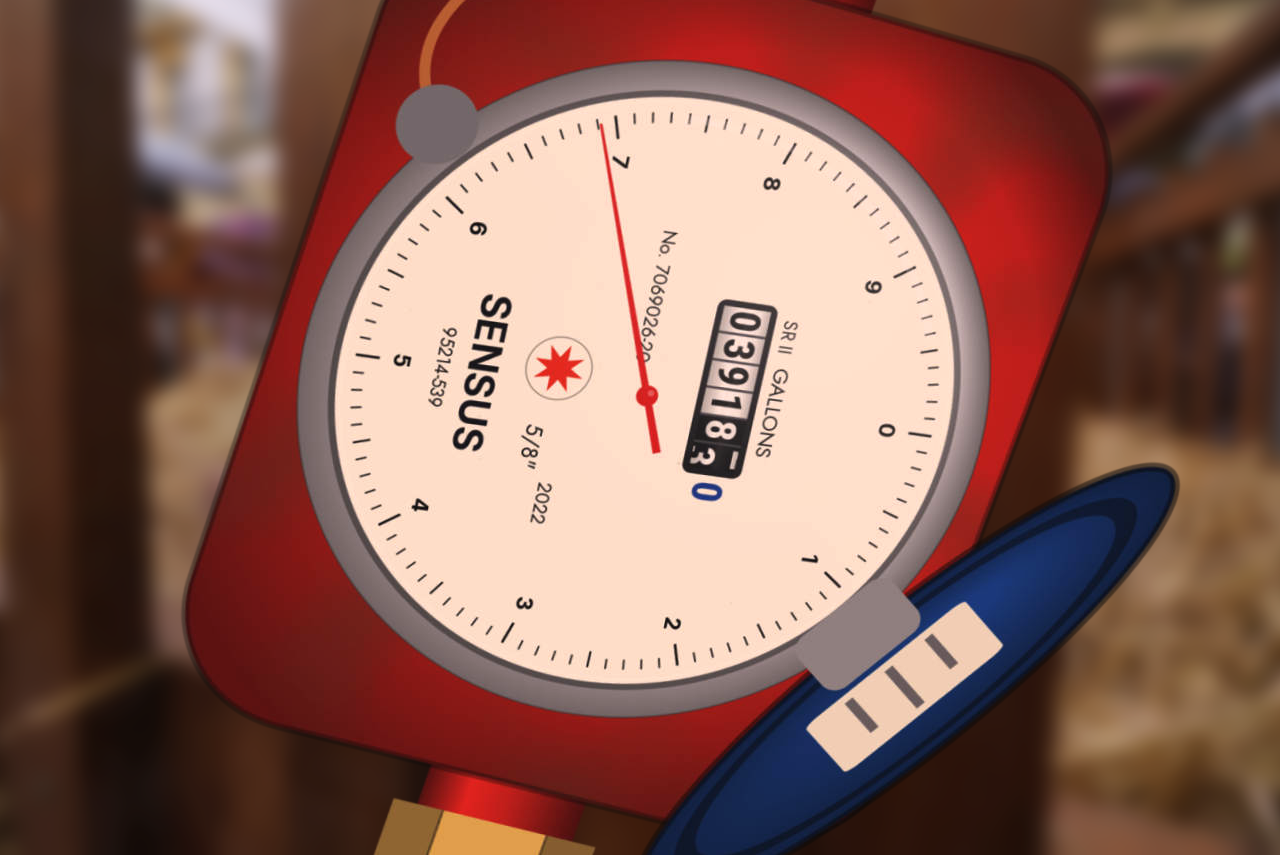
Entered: value=391826.9 unit=gal
